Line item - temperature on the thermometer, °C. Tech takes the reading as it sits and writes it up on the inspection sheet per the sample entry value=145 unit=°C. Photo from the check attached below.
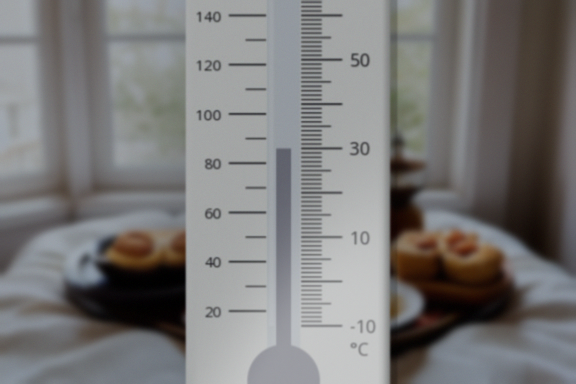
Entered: value=30 unit=°C
